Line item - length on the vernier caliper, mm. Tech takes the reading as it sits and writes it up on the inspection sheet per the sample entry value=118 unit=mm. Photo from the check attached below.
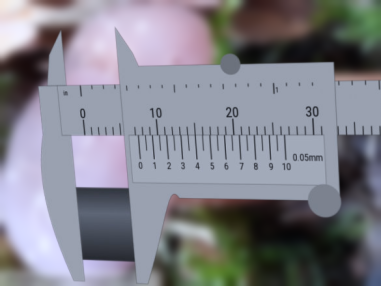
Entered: value=7.4 unit=mm
